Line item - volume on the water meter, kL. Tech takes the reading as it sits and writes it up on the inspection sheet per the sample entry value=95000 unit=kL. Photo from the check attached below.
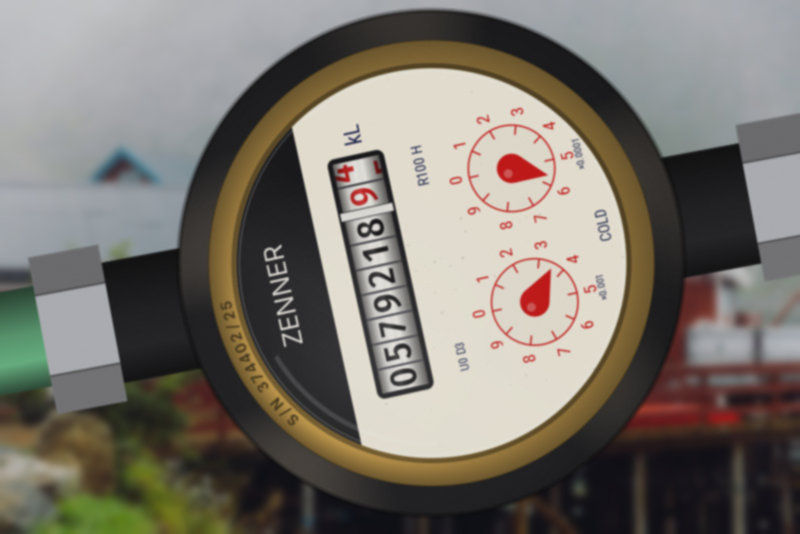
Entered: value=579218.9435 unit=kL
